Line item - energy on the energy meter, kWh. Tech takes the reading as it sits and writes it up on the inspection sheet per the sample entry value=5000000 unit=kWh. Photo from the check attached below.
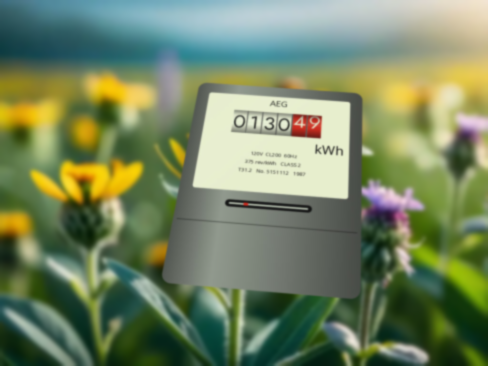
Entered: value=130.49 unit=kWh
